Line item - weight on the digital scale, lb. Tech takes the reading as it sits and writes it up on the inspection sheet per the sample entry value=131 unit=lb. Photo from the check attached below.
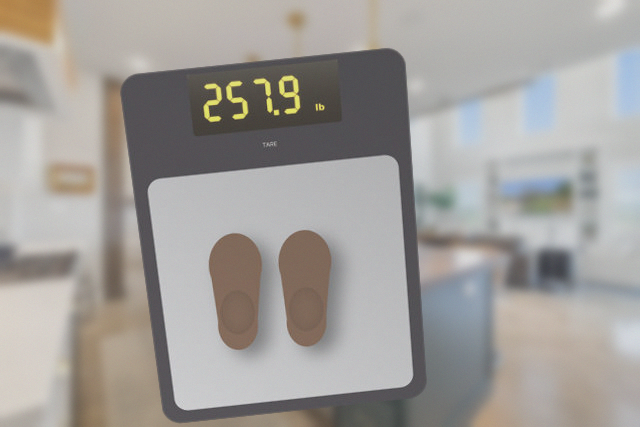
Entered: value=257.9 unit=lb
